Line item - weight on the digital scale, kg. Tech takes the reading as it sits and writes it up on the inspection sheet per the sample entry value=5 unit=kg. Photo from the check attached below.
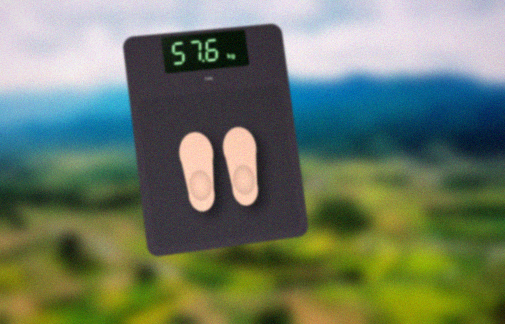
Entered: value=57.6 unit=kg
